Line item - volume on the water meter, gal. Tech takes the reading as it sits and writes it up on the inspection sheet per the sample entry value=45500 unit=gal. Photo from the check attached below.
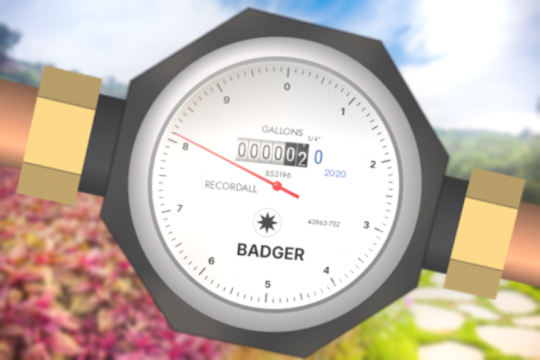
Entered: value=18.1 unit=gal
